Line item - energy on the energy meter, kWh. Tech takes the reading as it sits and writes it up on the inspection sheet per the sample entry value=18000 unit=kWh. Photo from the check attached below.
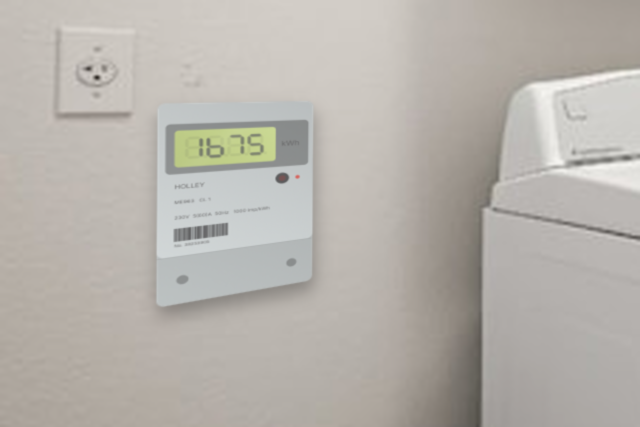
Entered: value=1675 unit=kWh
